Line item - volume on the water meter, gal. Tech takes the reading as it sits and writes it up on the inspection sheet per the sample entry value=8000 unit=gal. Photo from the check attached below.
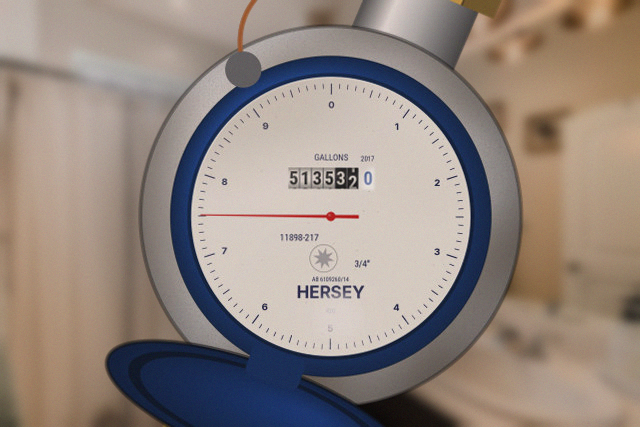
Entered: value=5135317.5 unit=gal
